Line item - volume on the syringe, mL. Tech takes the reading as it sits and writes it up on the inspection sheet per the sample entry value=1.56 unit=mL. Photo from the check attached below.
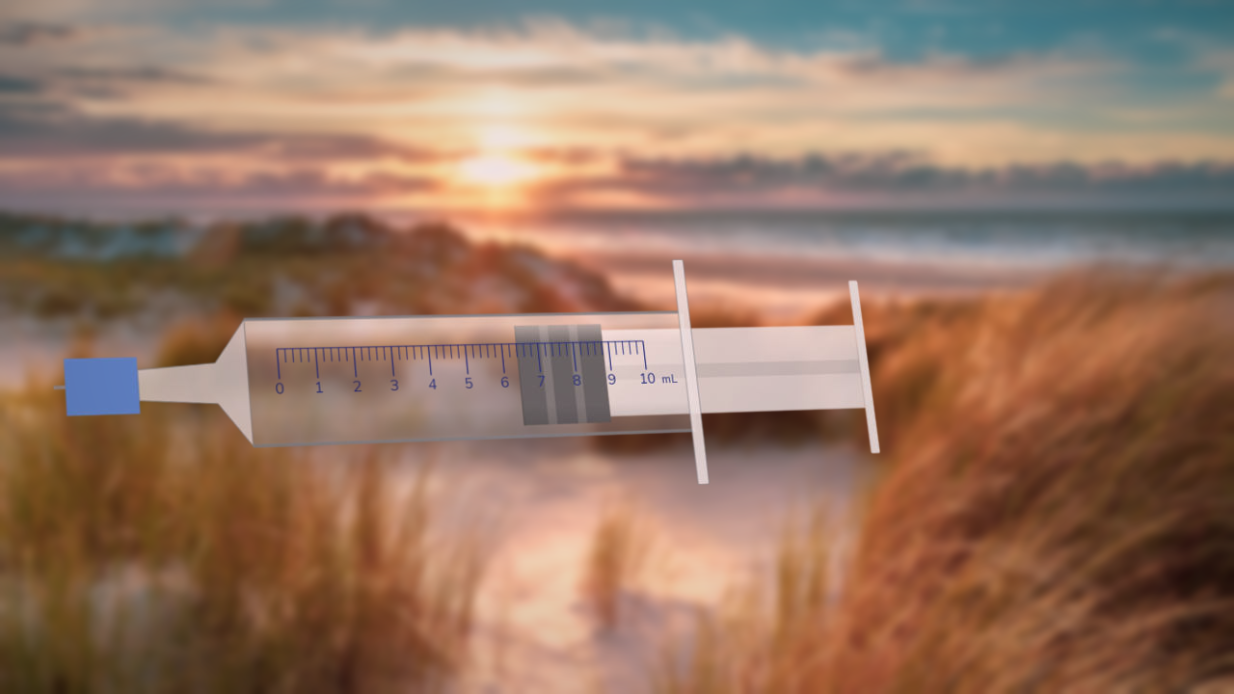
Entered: value=6.4 unit=mL
